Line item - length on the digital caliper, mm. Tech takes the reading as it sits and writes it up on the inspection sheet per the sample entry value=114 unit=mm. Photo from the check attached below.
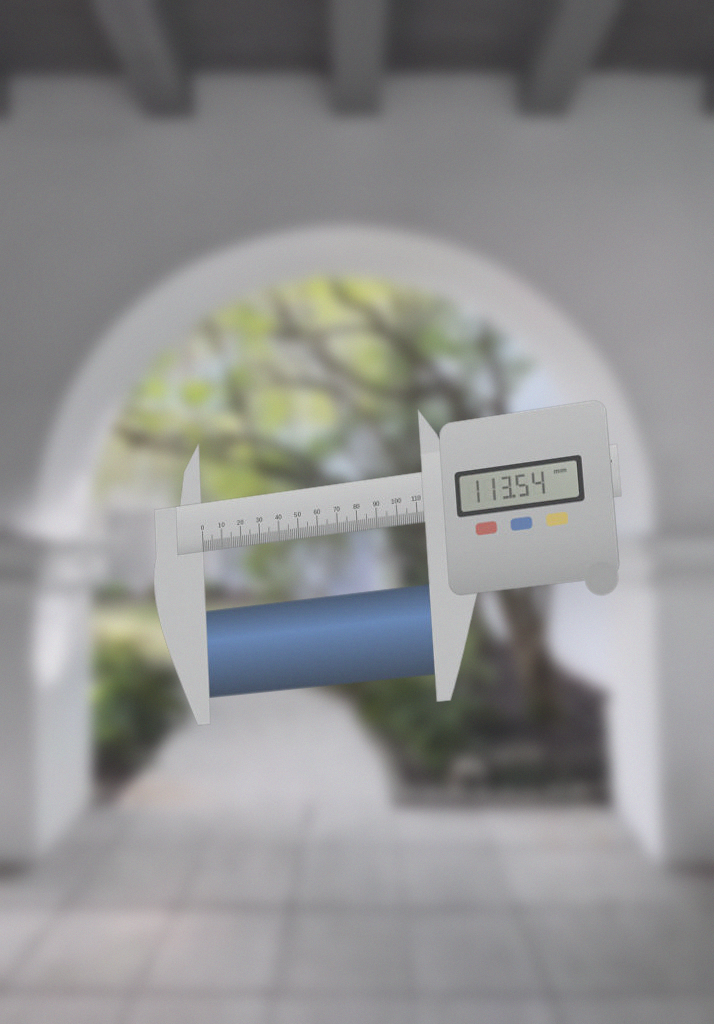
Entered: value=113.54 unit=mm
